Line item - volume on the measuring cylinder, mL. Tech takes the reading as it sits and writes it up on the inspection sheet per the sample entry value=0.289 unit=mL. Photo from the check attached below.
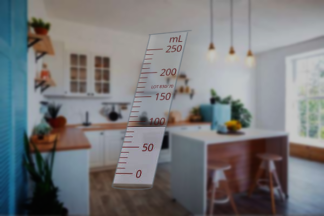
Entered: value=90 unit=mL
